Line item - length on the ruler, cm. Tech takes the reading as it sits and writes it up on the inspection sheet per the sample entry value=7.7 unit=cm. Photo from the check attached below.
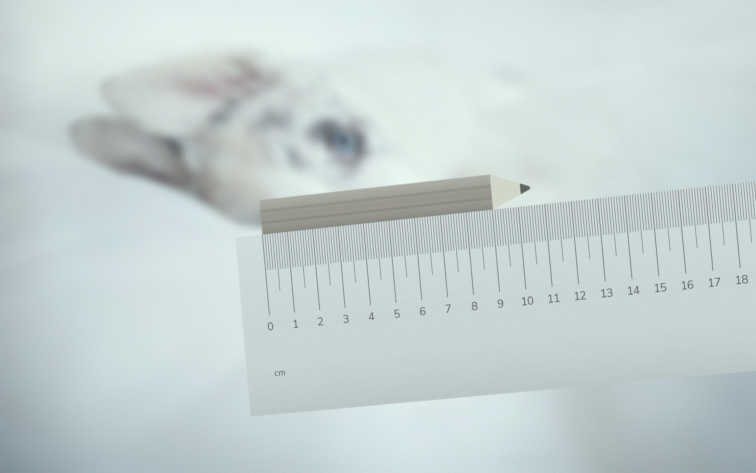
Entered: value=10.5 unit=cm
